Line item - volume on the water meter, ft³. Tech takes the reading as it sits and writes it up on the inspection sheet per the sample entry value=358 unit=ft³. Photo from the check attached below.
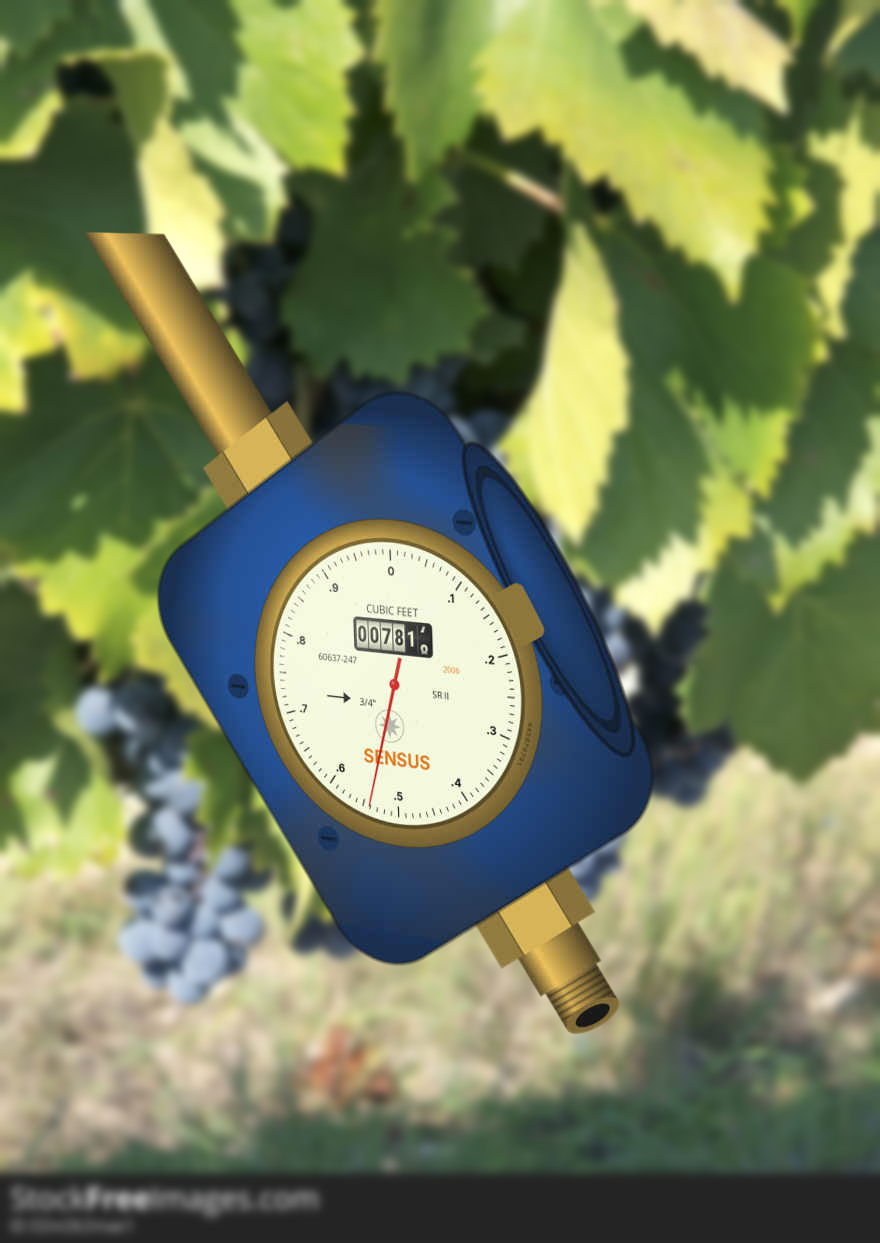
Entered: value=7817.54 unit=ft³
